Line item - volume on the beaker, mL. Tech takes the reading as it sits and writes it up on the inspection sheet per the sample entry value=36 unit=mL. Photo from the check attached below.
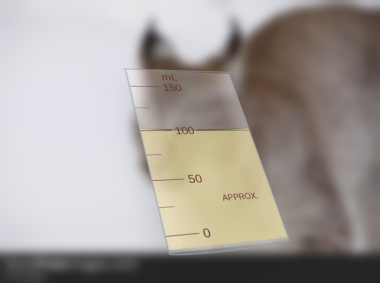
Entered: value=100 unit=mL
